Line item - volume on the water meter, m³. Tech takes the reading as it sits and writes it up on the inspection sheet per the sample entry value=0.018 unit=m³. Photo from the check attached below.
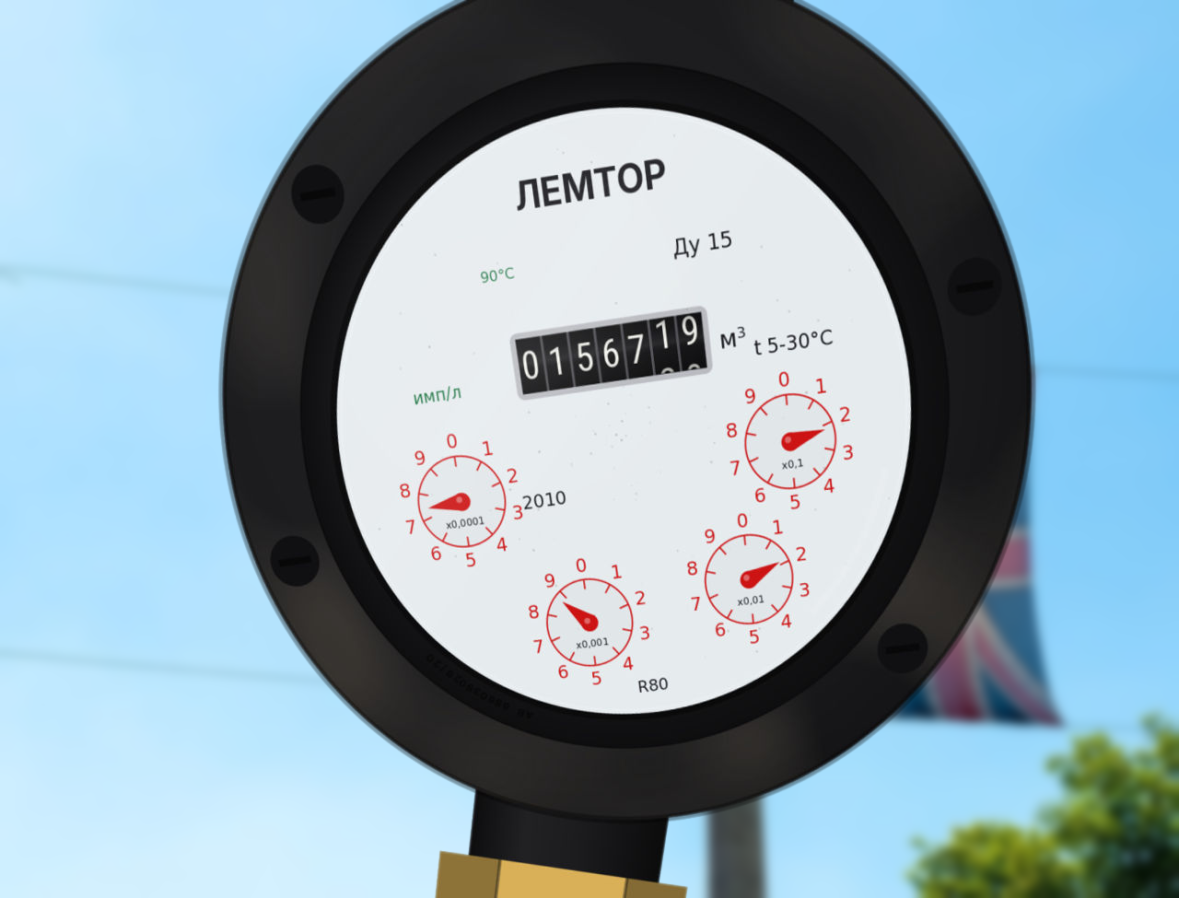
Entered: value=156719.2187 unit=m³
